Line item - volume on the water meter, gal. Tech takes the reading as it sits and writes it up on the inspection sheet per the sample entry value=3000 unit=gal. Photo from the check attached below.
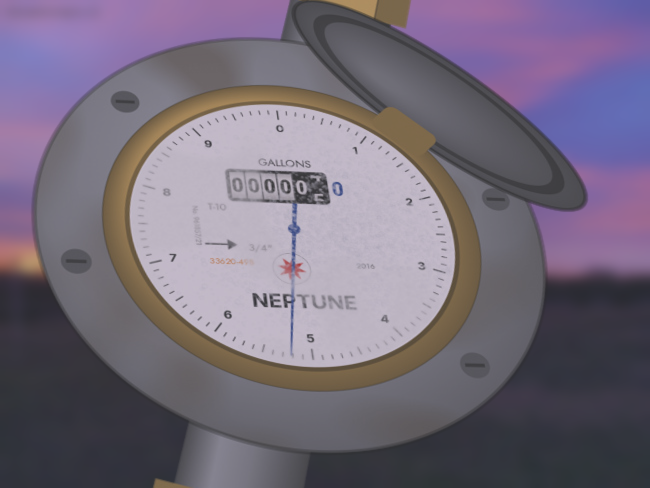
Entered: value=45.2 unit=gal
